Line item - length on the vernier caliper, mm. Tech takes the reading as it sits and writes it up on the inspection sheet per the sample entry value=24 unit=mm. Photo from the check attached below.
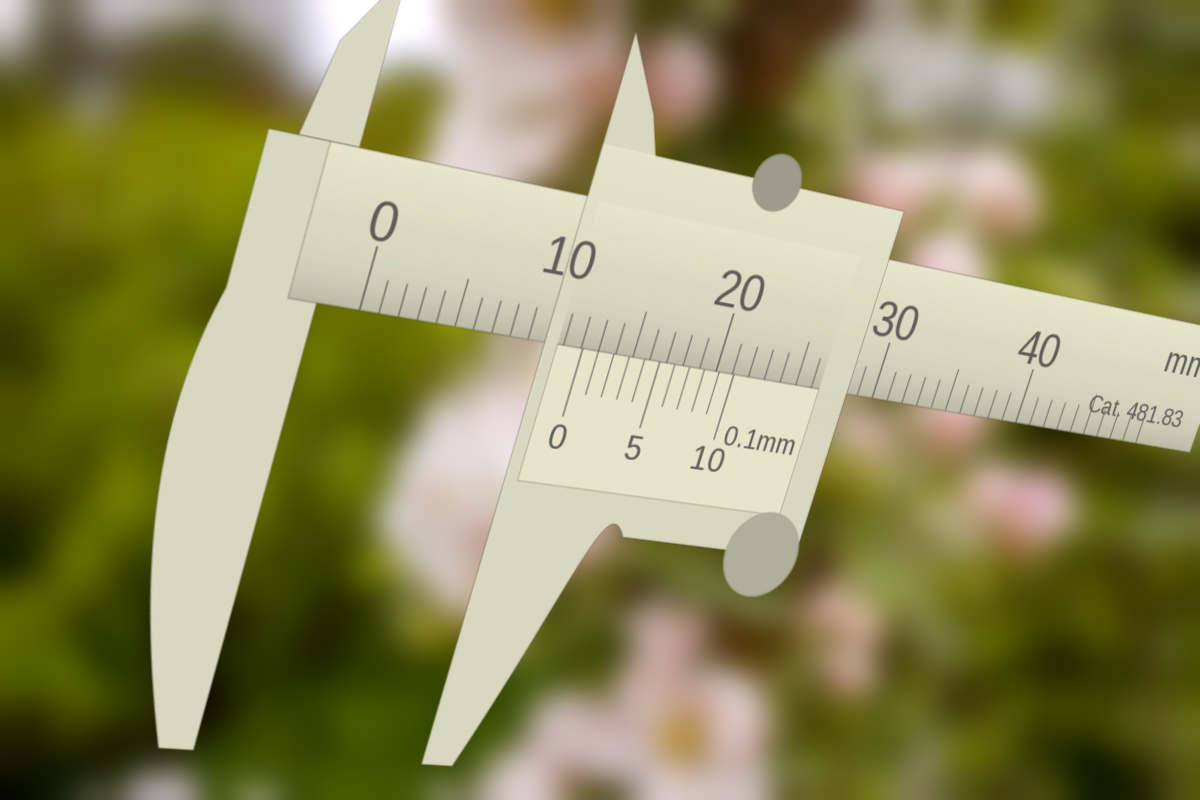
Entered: value=12.1 unit=mm
